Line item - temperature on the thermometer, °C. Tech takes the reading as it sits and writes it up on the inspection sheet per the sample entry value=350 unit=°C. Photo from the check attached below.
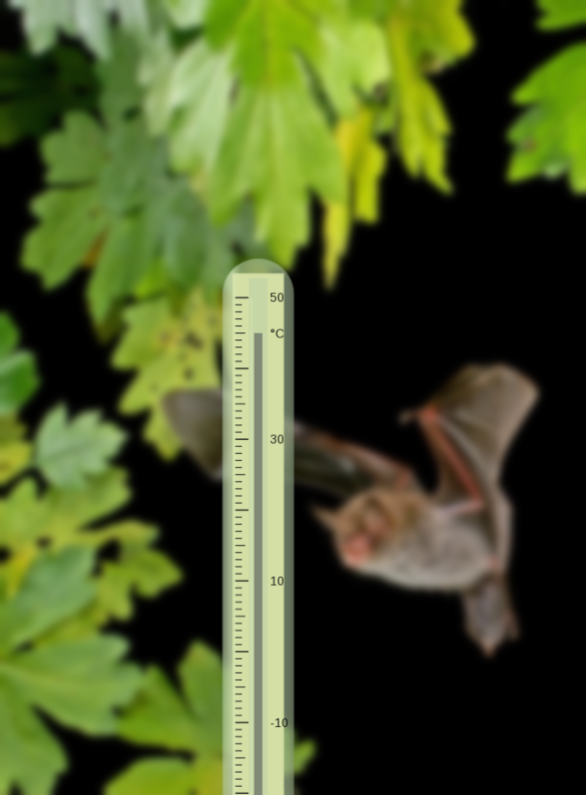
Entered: value=45 unit=°C
